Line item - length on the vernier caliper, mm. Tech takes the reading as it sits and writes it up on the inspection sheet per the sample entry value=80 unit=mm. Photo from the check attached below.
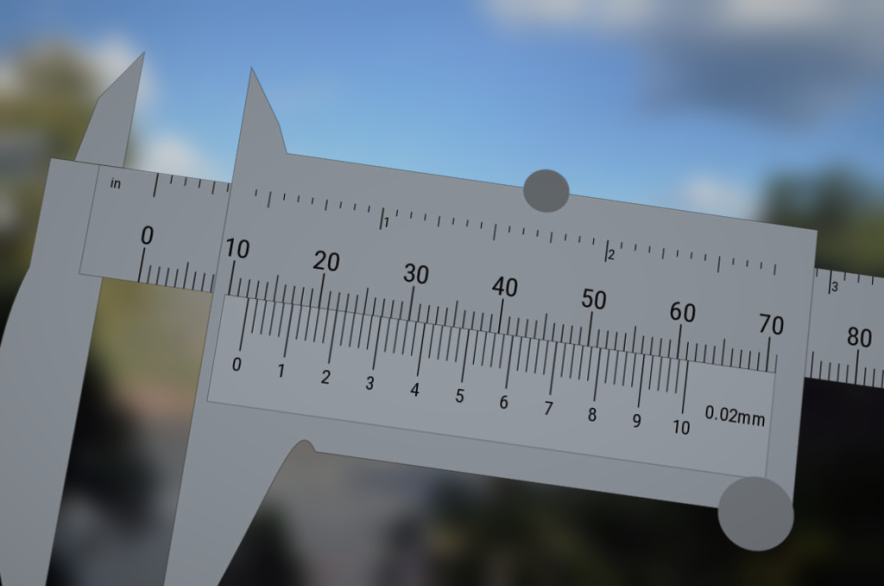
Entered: value=12.2 unit=mm
